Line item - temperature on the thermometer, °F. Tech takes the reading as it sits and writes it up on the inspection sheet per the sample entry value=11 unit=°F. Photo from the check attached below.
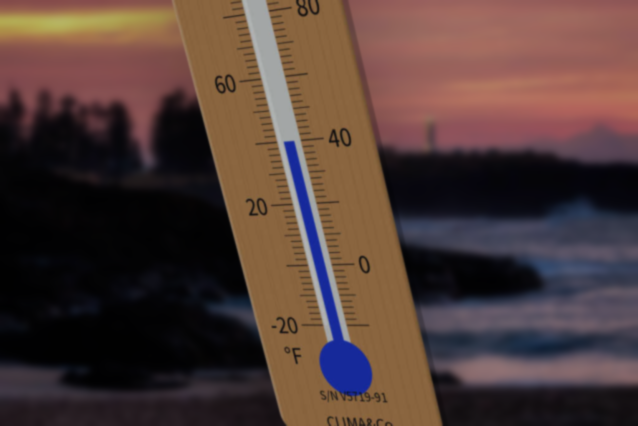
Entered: value=40 unit=°F
